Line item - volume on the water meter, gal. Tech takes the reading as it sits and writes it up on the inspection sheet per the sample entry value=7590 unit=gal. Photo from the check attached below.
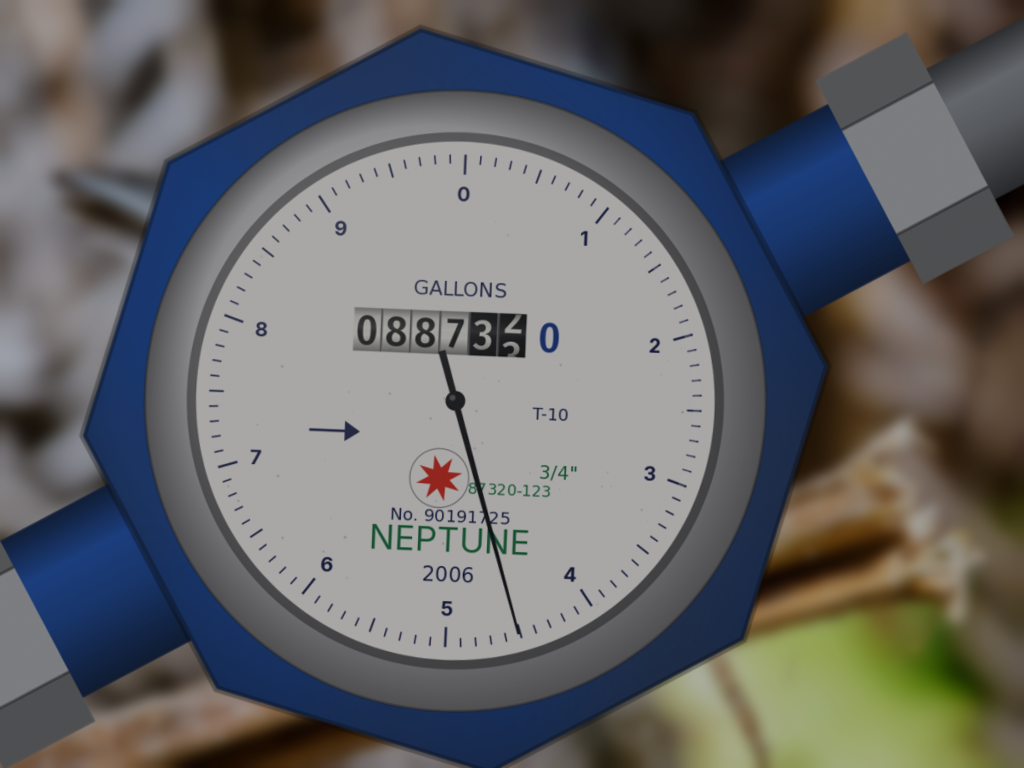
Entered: value=887324.5 unit=gal
